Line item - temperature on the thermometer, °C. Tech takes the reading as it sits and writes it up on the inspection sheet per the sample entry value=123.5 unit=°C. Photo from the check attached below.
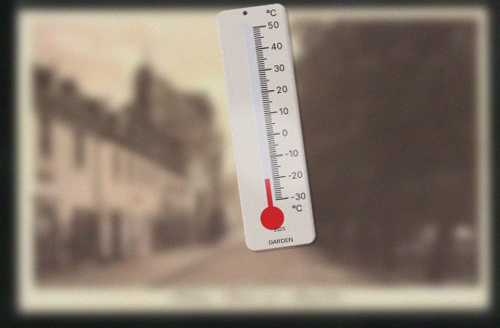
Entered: value=-20 unit=°C
